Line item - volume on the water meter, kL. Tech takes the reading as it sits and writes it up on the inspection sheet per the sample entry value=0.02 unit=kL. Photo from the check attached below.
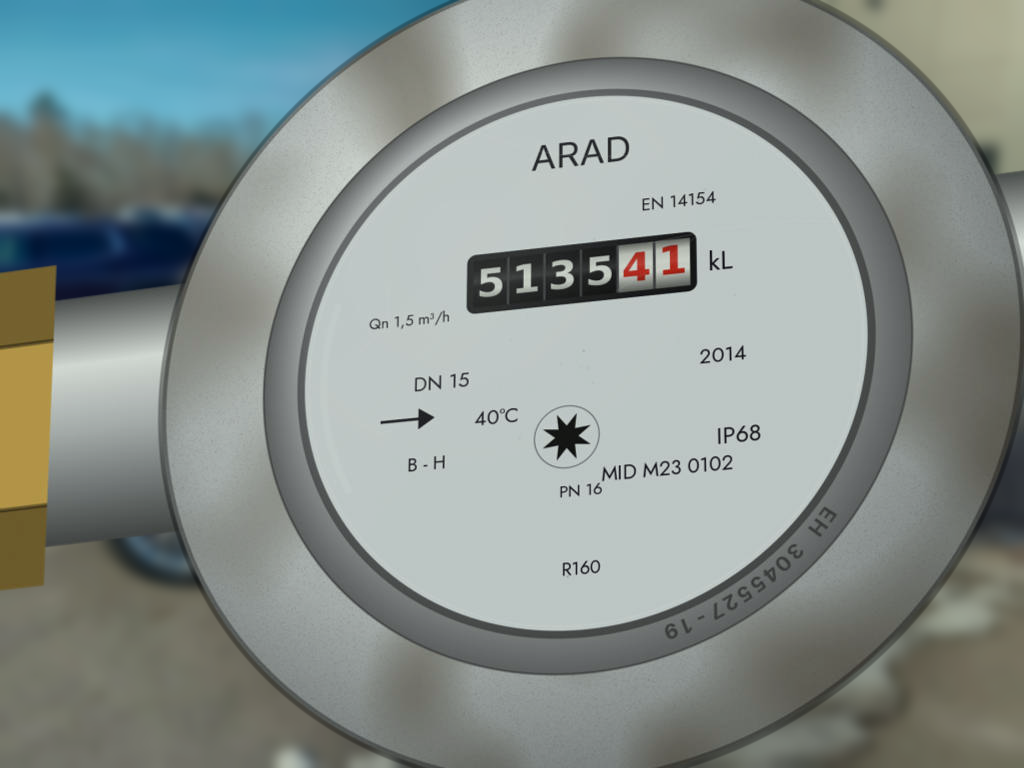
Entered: value=5135.41 unit=kL
